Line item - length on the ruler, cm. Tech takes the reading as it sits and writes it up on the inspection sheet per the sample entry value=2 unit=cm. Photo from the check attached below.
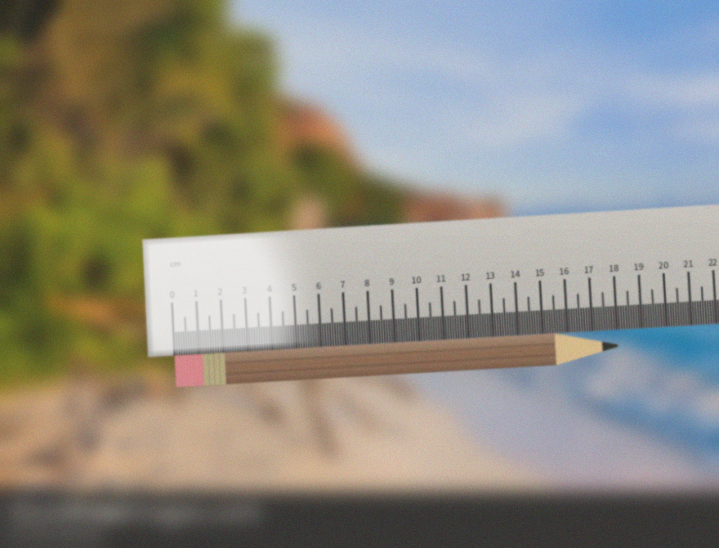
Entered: value=18 unit=cm
